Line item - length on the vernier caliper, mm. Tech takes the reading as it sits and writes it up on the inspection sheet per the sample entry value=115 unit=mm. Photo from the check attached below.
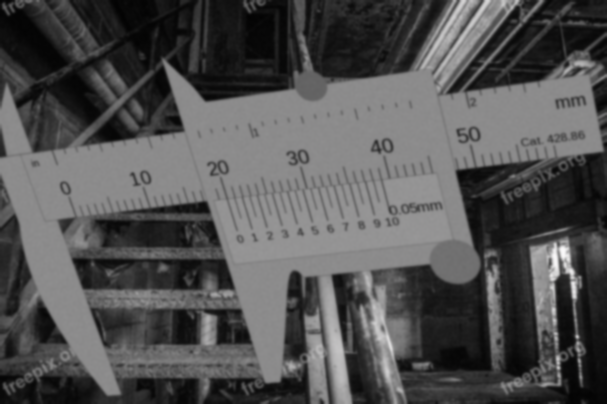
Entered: value=20.0 unit=mm
